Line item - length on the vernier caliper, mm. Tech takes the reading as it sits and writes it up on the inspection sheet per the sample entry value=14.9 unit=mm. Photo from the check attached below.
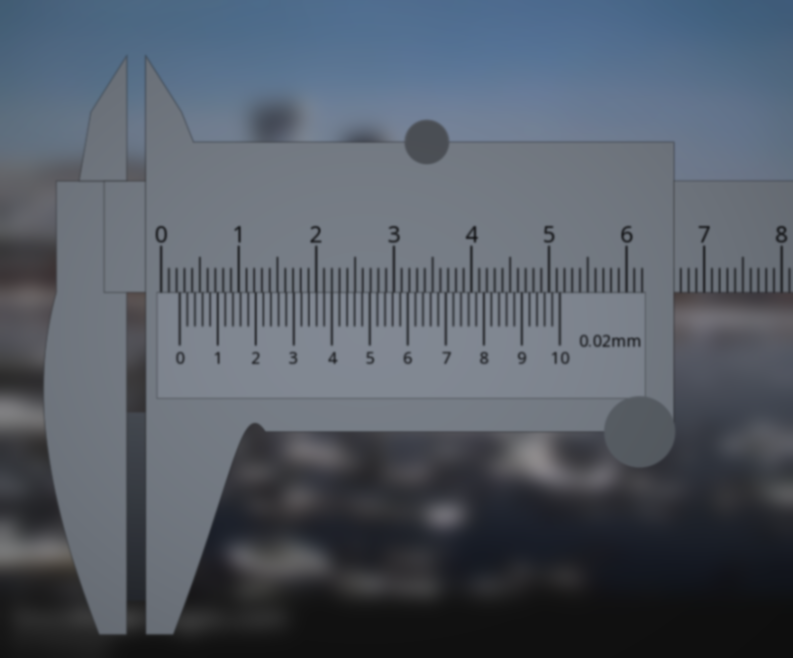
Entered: value=2.4 unit=mm
